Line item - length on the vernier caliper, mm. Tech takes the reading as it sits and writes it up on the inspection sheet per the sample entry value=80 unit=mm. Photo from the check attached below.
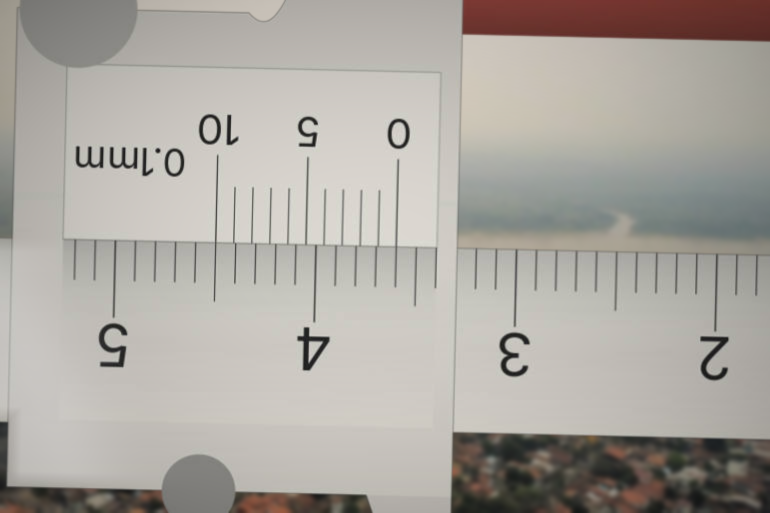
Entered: value=36.0 unit=mm
